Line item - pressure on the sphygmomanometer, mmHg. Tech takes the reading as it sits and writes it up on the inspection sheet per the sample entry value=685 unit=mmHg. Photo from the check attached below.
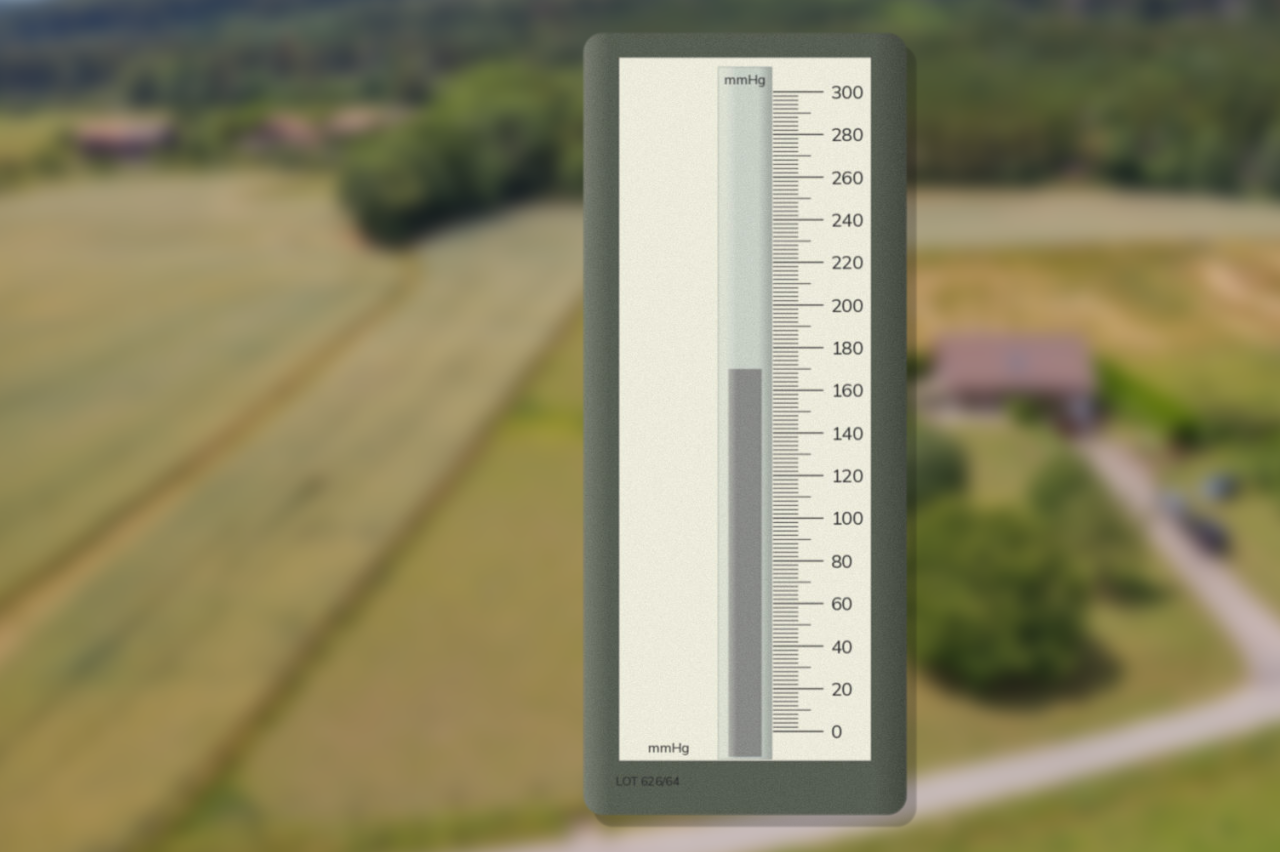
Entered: value=170 unit=mmHg
